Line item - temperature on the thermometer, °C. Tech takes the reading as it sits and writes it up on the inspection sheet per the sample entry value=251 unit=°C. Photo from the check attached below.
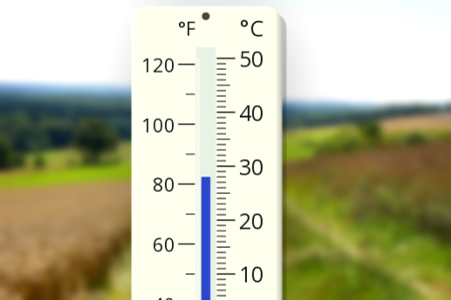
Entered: value=28 unit=°C
